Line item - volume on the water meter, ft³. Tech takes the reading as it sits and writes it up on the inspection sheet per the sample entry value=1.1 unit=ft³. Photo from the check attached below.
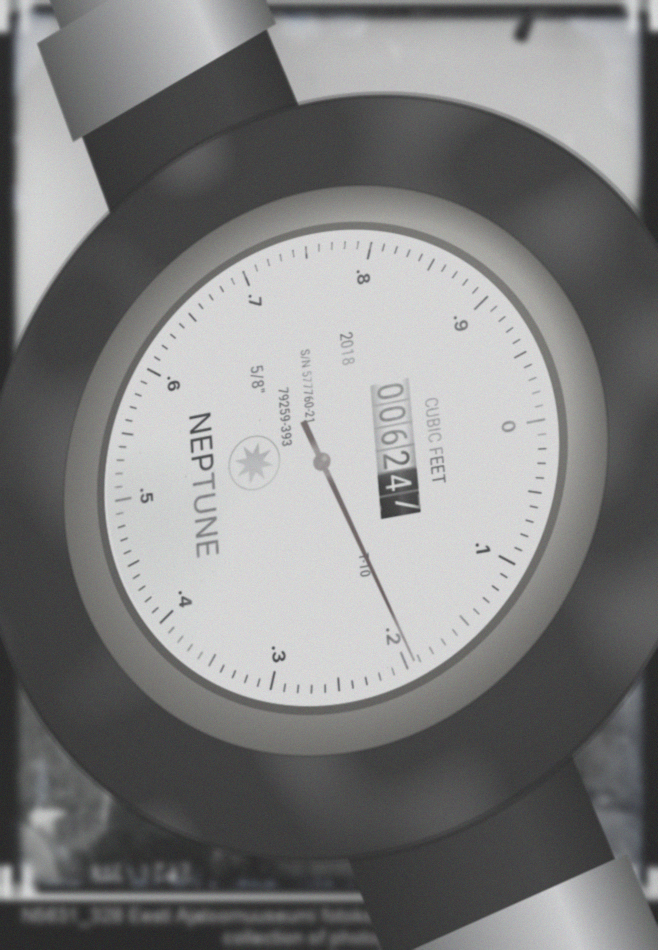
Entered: value=6247.19 unit=ft³
